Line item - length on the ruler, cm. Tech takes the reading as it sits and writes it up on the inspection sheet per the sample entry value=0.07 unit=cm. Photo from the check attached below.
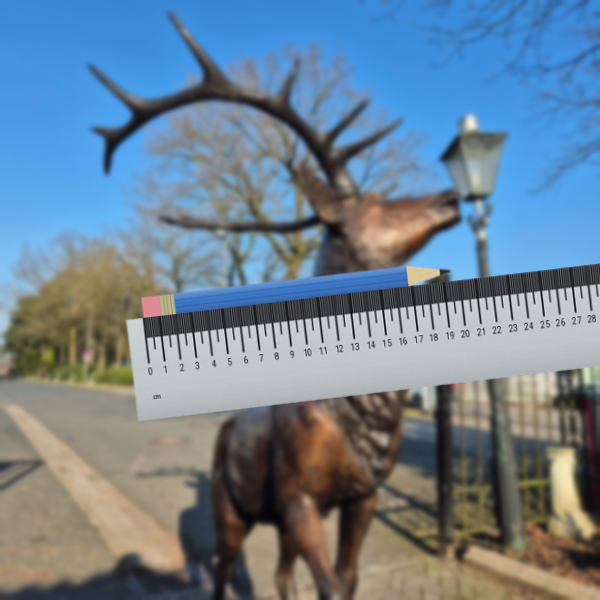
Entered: value=19.5 unit=cm
